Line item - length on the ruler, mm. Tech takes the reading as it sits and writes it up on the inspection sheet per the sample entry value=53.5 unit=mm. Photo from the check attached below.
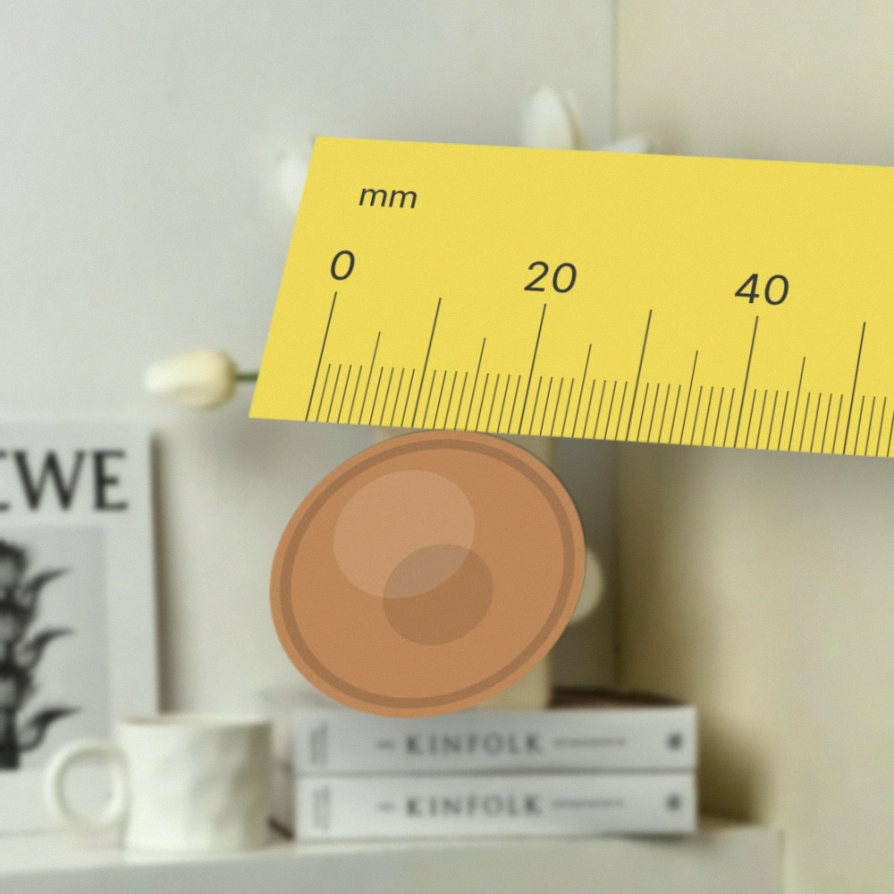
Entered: value=28.5 unit=mm
